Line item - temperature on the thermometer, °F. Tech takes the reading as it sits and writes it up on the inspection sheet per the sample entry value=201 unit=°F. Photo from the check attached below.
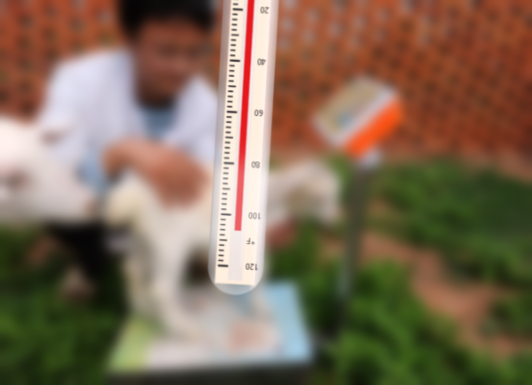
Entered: value=106 unit=°F
